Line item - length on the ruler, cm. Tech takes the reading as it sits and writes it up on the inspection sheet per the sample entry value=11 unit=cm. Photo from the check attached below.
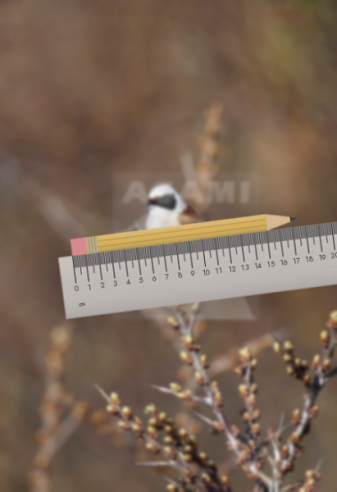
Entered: value=17.5 unit=cm
